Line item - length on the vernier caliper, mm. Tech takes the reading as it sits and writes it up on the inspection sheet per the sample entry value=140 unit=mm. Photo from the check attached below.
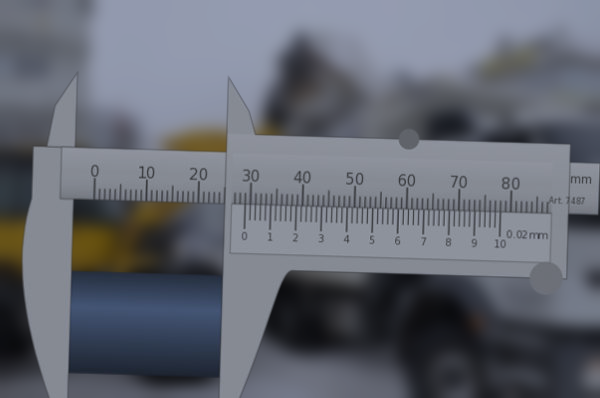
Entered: value=29.0 unit=mm
